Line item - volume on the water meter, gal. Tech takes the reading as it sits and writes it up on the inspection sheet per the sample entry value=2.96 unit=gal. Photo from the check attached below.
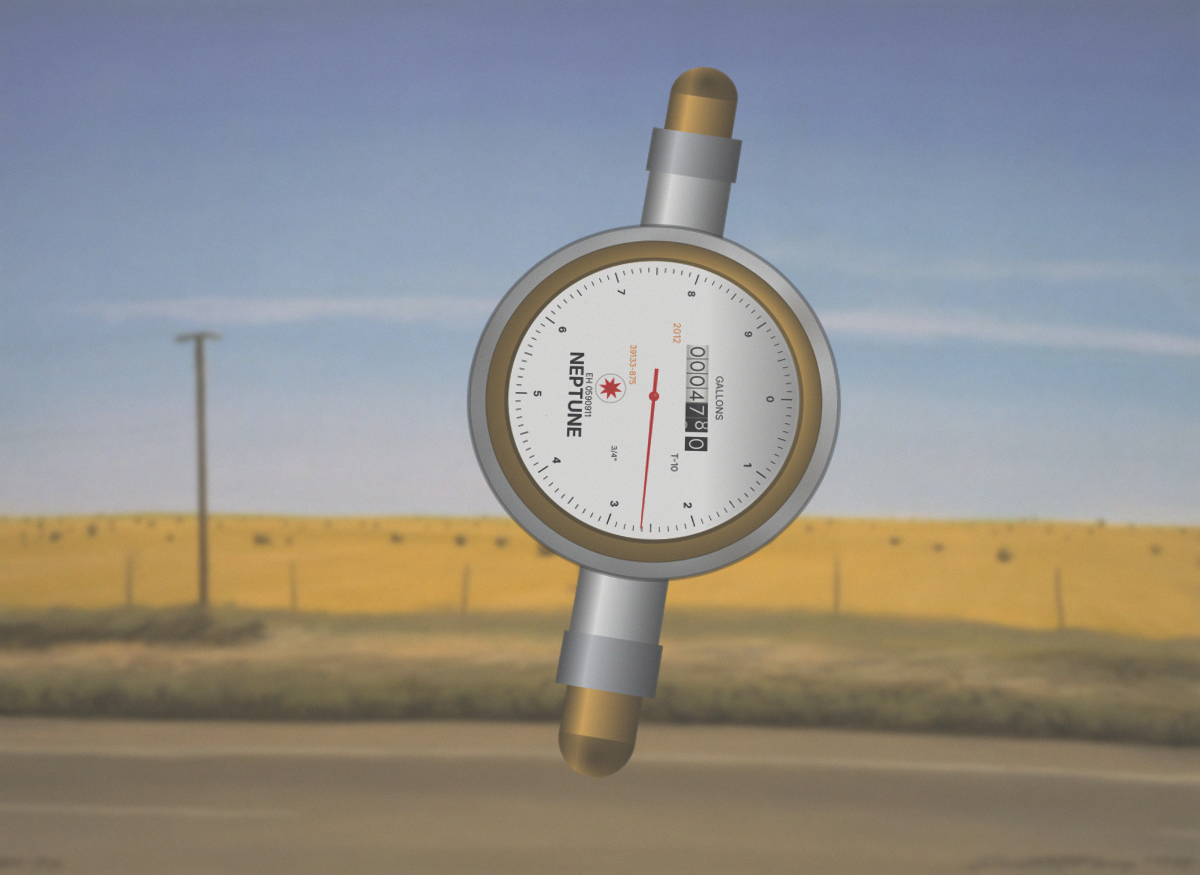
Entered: value=4782.6 unit=gal
